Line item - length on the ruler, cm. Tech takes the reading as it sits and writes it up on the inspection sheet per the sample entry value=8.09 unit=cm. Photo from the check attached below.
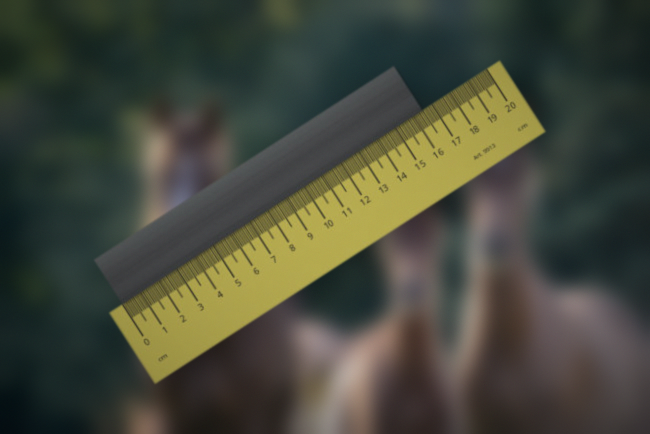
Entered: value=16.5 unit=cm
